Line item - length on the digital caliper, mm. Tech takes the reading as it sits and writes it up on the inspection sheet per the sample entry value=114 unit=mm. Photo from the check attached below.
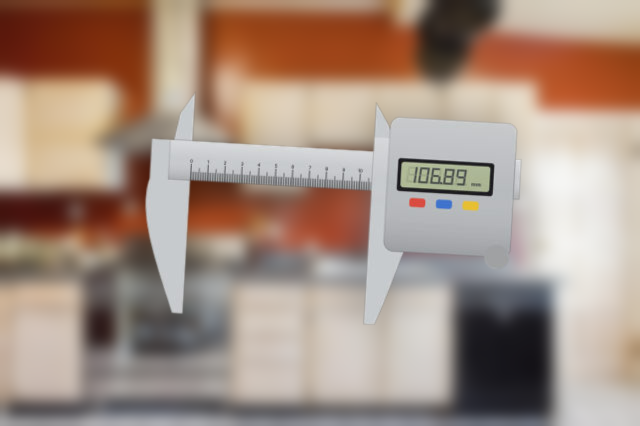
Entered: value=106.89 unit=mm
